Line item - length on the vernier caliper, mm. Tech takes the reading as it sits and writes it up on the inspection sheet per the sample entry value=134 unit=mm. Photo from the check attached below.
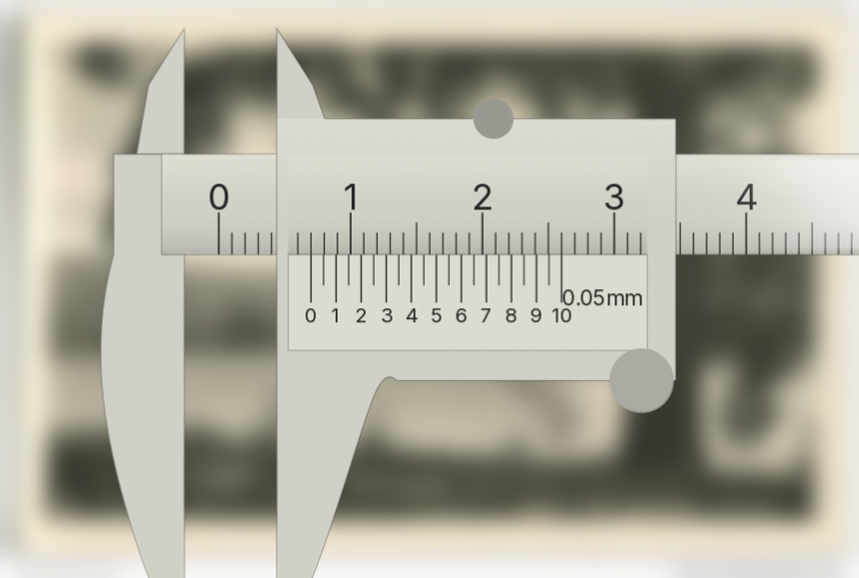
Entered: value=7.0 unit=mm
